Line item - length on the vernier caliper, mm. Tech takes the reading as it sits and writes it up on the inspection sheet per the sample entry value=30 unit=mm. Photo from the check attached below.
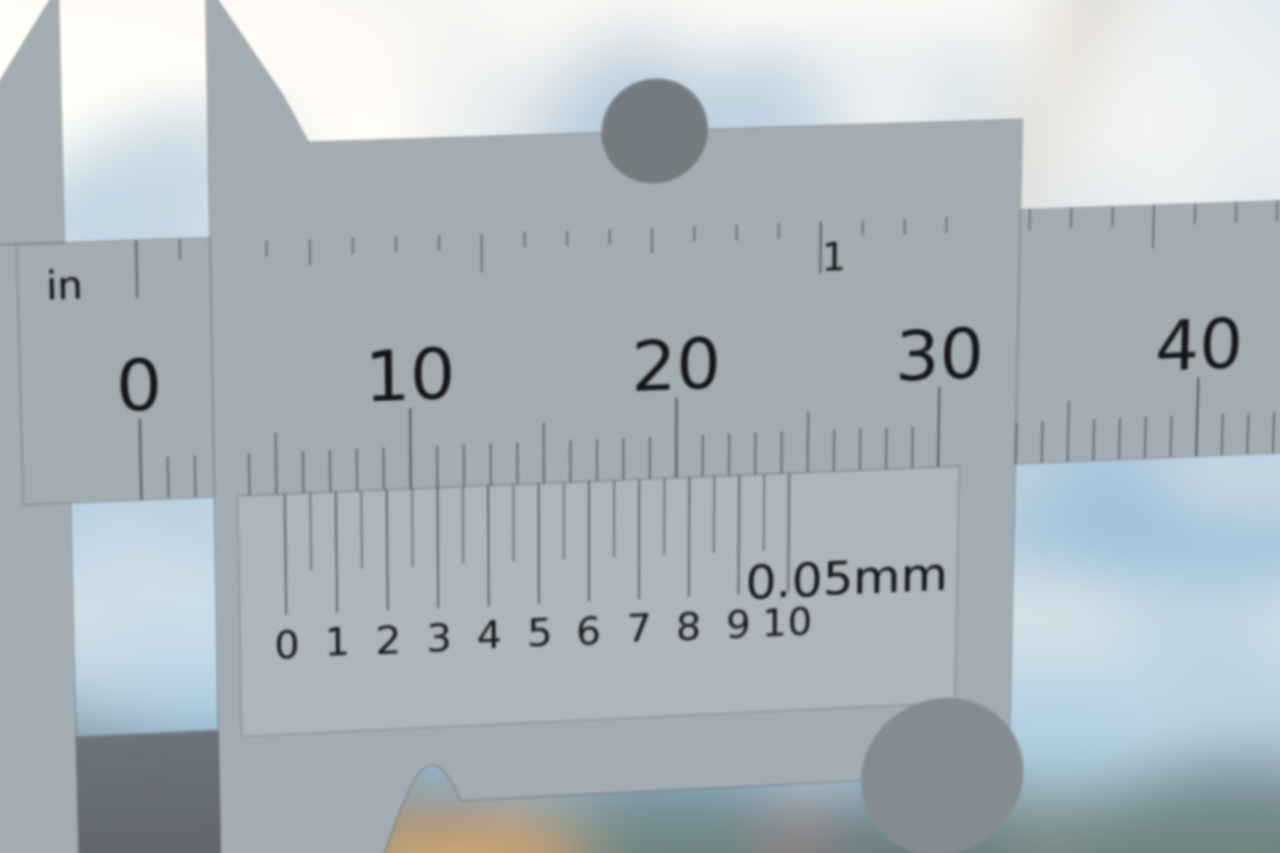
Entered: value=5.3 unit=mm
